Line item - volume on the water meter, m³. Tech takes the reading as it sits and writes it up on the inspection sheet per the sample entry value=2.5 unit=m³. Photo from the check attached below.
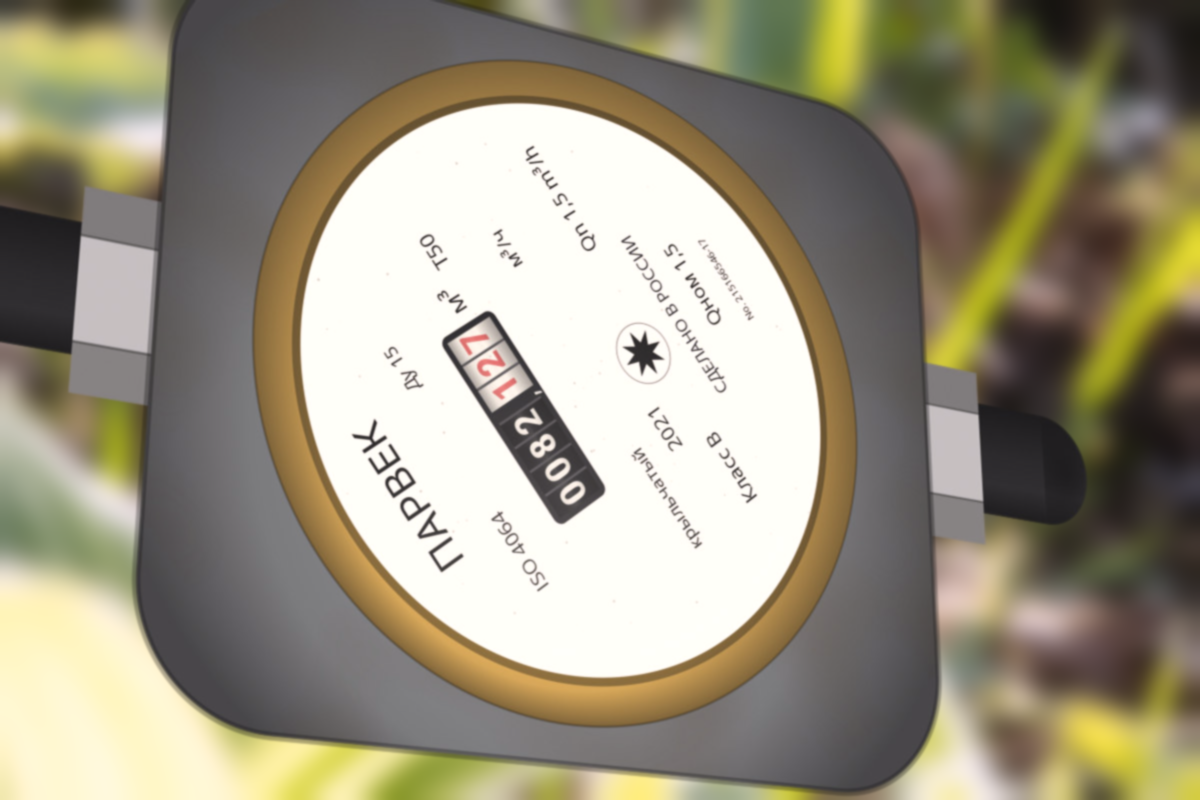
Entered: value=82.127 unit=m³
